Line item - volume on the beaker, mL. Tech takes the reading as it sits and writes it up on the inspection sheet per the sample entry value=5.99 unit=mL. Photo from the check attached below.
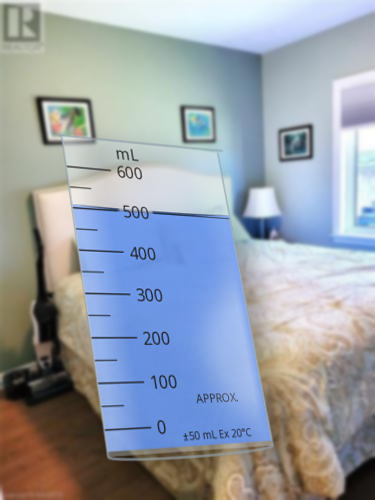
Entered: value=500 unit=mL
